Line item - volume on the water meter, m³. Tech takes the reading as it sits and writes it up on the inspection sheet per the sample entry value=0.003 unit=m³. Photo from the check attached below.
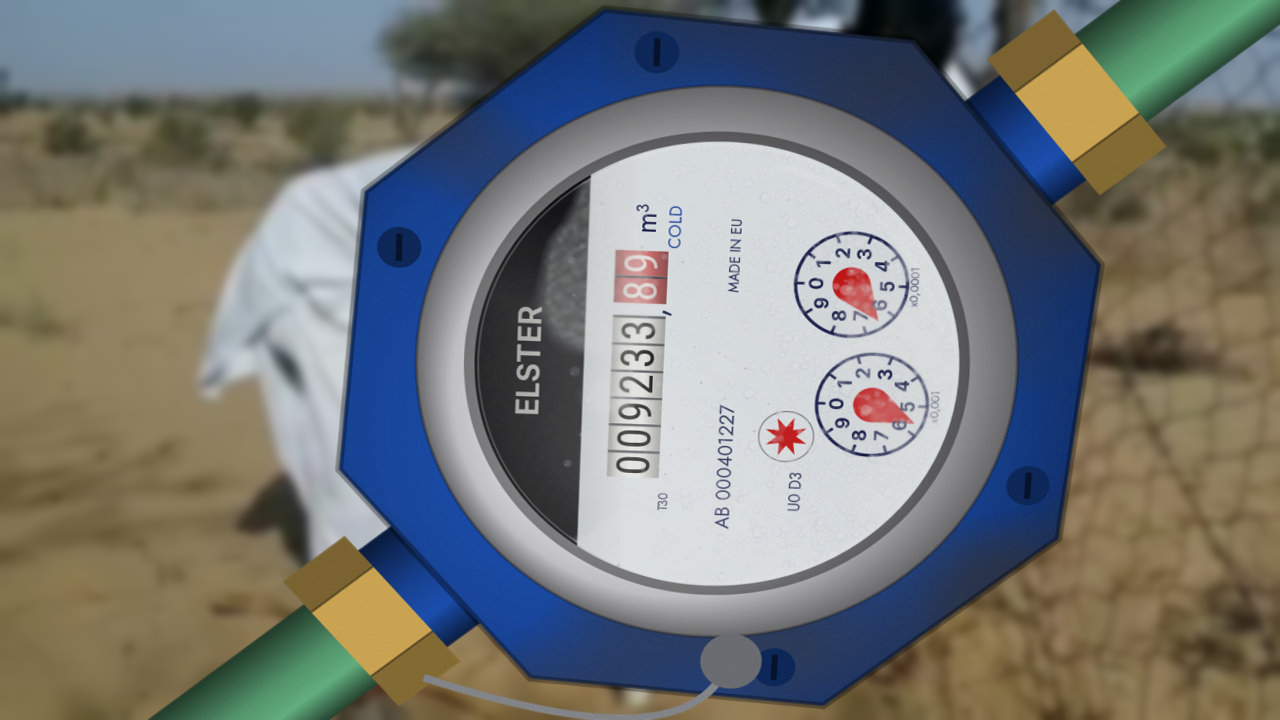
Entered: value=9233.8956 unit=m³
